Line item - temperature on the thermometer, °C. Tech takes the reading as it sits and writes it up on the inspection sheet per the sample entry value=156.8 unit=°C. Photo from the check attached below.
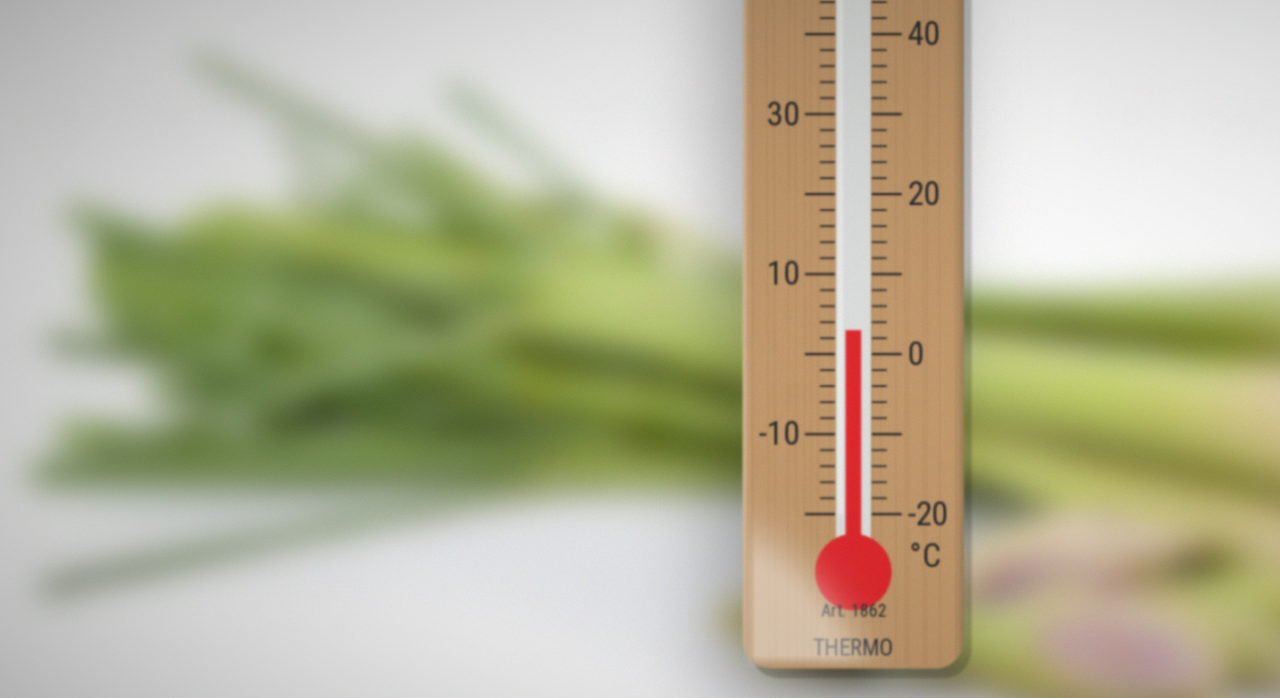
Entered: value=3 unit=°C
